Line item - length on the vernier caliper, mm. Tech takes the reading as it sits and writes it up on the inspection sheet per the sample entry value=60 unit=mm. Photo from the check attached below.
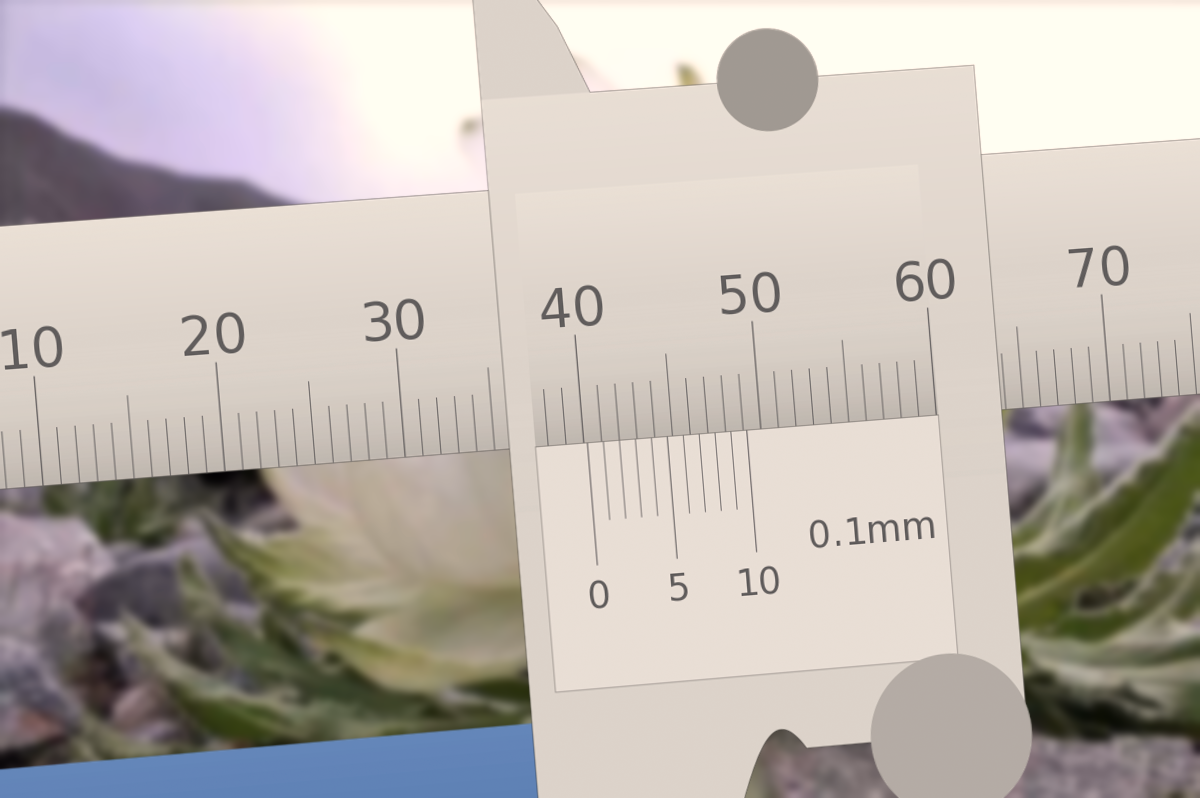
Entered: value=40.2 unit=mm
